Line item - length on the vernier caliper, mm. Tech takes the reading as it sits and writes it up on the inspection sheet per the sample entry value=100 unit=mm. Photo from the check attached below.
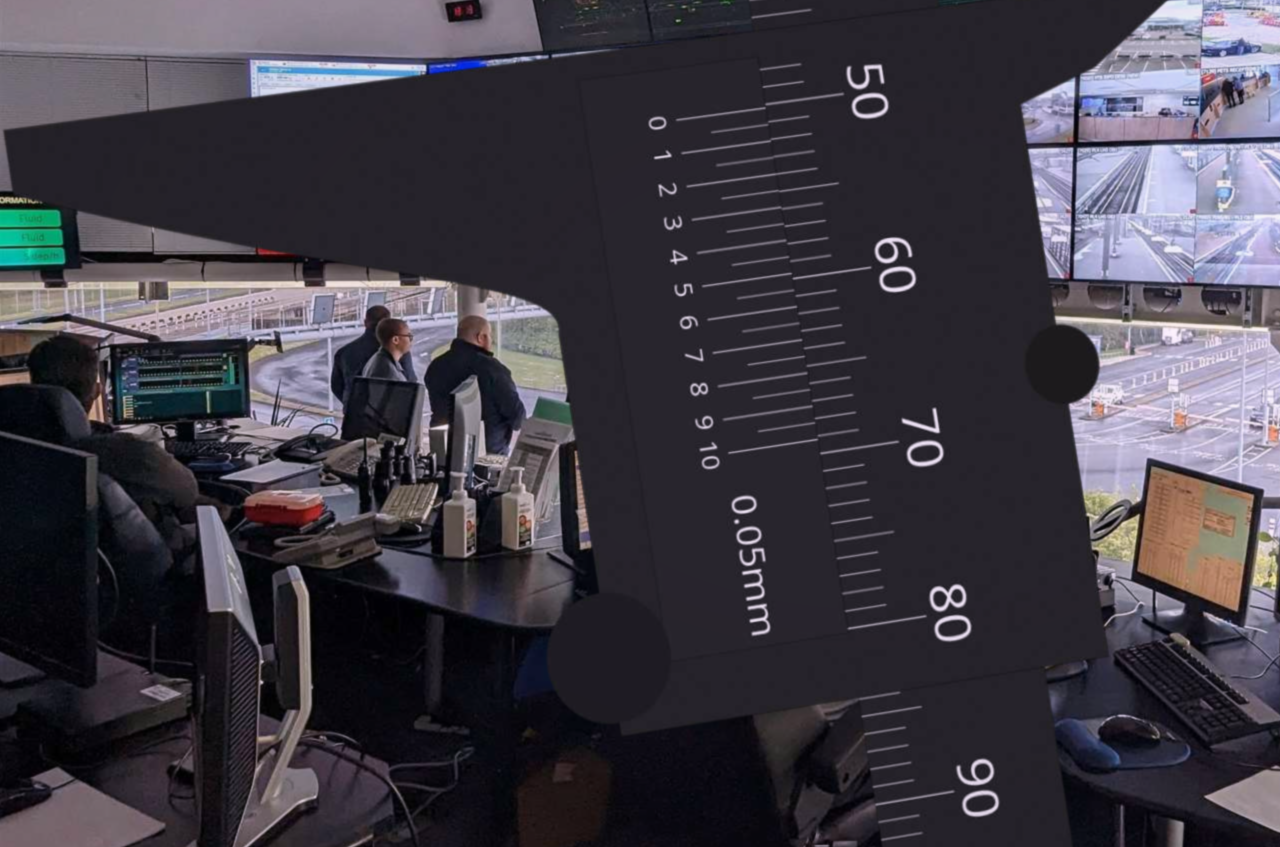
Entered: value=50.2 unit=mm
